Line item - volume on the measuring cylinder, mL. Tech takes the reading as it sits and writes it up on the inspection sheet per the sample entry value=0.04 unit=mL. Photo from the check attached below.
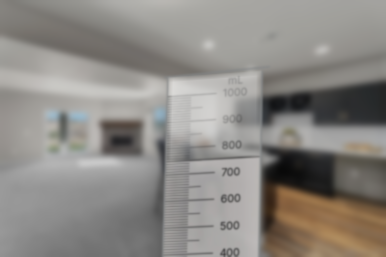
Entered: value=750 unit=mL
